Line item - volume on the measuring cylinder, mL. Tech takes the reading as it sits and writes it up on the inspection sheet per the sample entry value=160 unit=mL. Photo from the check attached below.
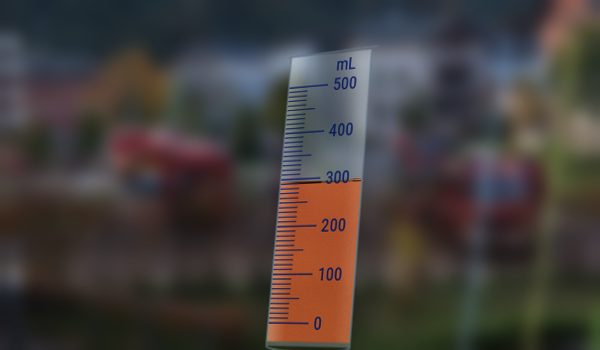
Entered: value=290 unit=mL
